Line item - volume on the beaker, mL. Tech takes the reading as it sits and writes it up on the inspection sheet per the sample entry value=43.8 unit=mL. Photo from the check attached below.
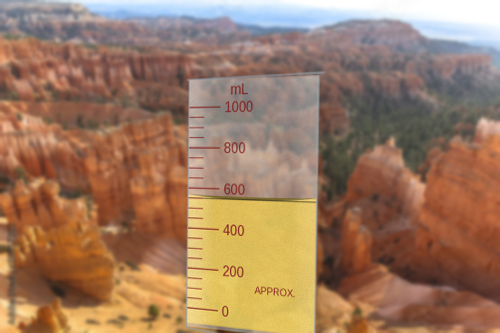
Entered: value=550 unit=mL
